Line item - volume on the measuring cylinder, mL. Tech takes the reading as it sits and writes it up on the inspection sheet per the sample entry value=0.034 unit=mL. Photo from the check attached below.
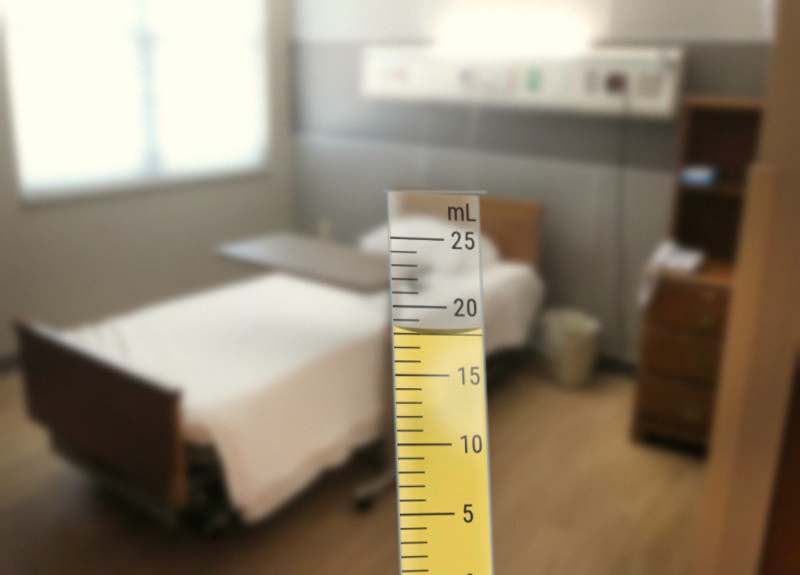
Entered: value=18 unit=mL
